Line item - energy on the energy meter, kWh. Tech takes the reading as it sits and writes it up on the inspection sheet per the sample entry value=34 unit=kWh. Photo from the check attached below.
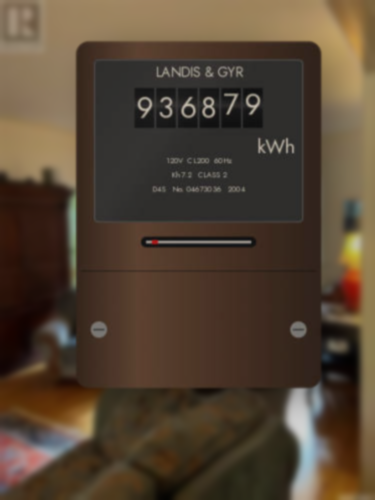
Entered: value=936879 unit=kWh
